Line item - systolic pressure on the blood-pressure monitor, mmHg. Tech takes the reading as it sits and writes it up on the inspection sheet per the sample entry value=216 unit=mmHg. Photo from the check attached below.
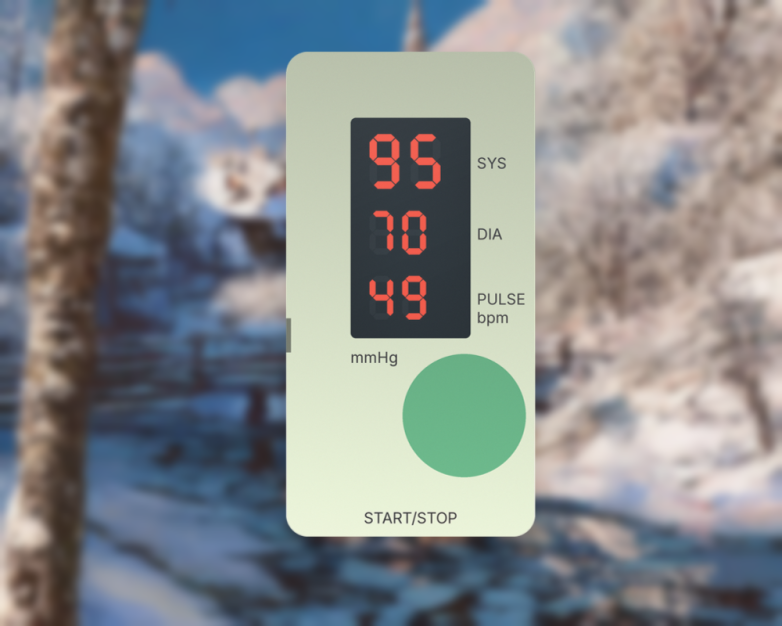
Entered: value=95 unit=mmHg
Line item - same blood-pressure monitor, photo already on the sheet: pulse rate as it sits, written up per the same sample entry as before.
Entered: value=49 unit=bpm
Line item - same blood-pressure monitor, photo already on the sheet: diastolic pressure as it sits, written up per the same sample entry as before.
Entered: value=70 unit=mmHg
